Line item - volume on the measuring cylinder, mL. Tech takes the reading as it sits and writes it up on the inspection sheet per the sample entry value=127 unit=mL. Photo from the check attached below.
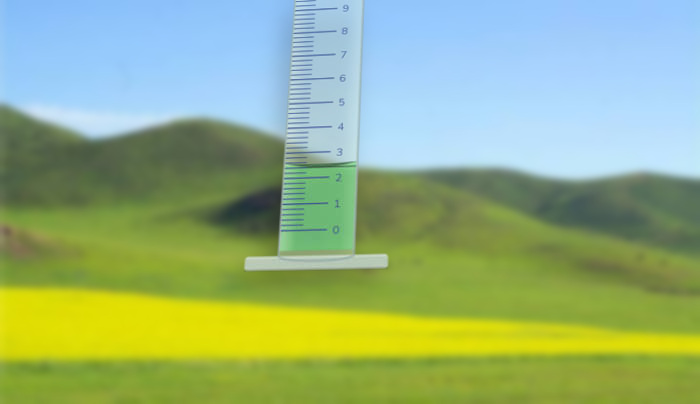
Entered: value=2.4 unit=mL
